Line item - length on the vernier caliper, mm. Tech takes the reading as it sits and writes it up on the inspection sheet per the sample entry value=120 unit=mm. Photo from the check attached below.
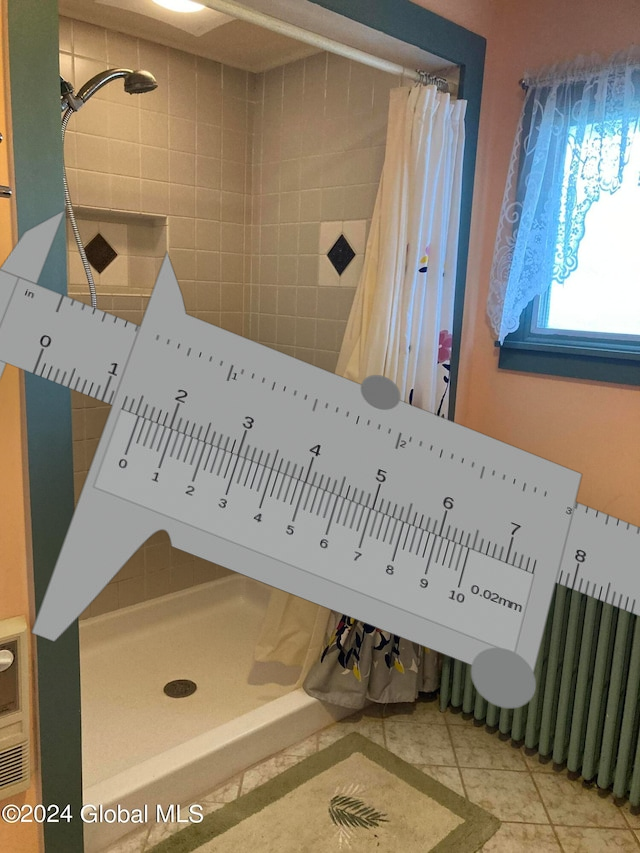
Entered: value=15.4 unit=mm
